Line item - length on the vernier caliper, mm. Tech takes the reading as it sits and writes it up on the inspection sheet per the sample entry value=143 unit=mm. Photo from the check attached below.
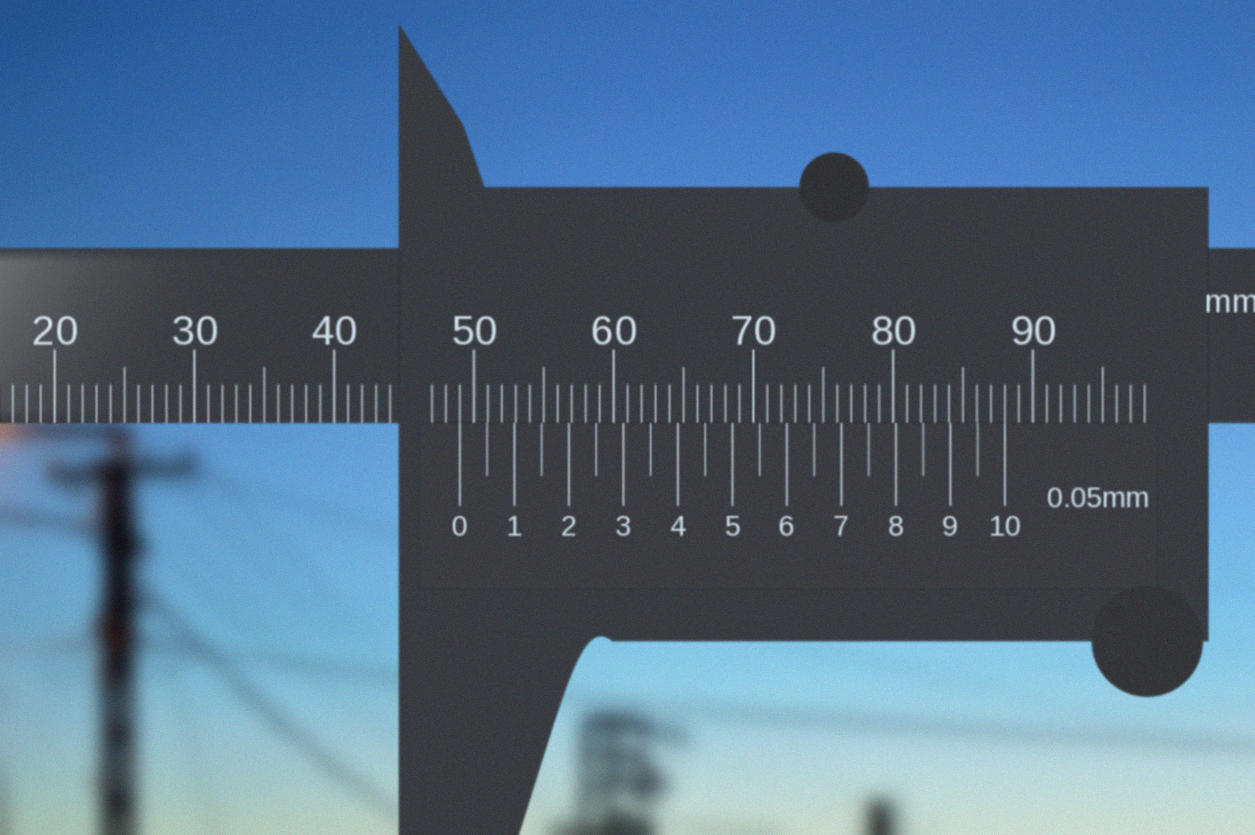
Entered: value=49.0 unit=mm
